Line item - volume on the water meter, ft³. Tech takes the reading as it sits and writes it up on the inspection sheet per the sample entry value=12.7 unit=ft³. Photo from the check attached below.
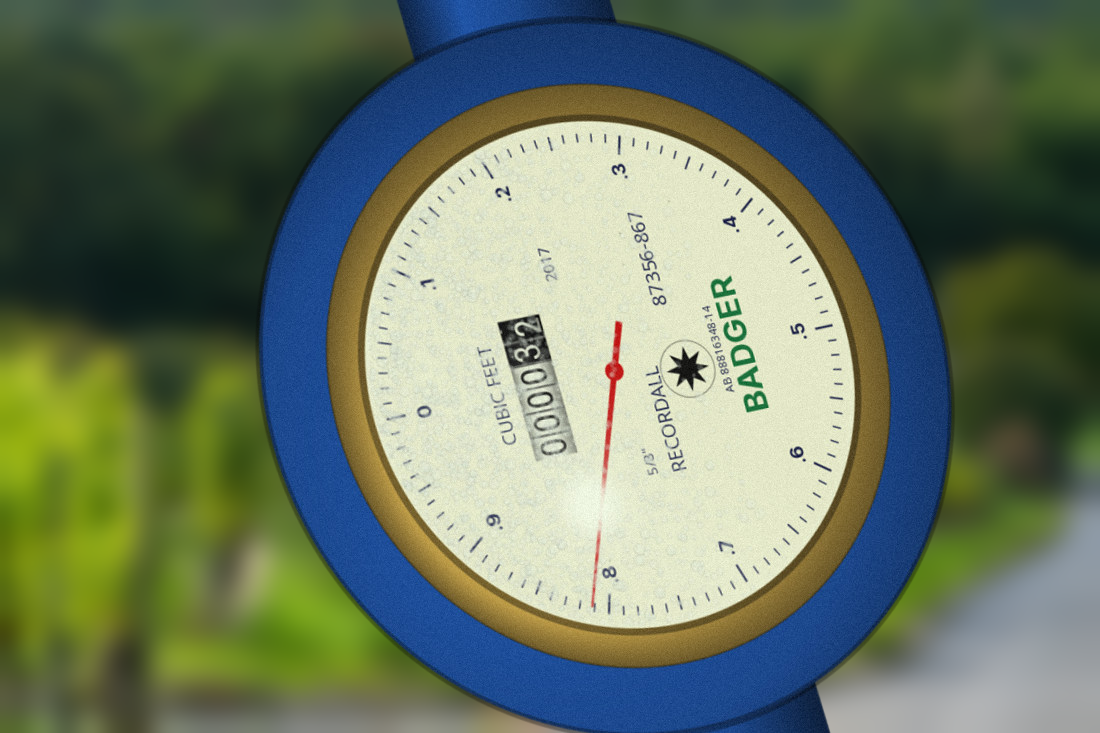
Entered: value=31.81 unit=ft³
